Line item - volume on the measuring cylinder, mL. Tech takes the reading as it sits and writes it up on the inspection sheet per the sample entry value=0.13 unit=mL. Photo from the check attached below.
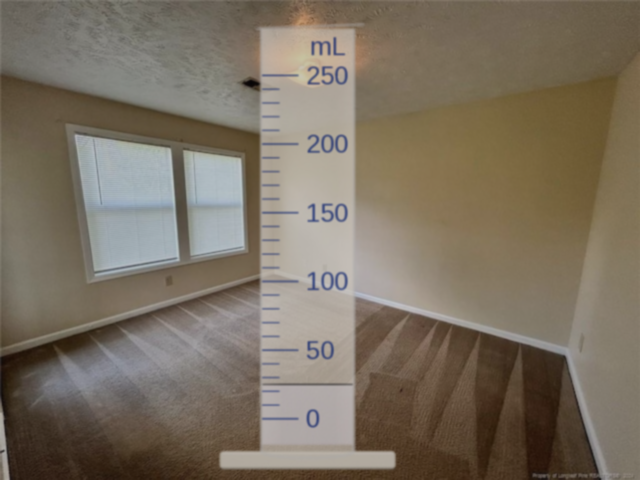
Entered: value=25 unit=mL
